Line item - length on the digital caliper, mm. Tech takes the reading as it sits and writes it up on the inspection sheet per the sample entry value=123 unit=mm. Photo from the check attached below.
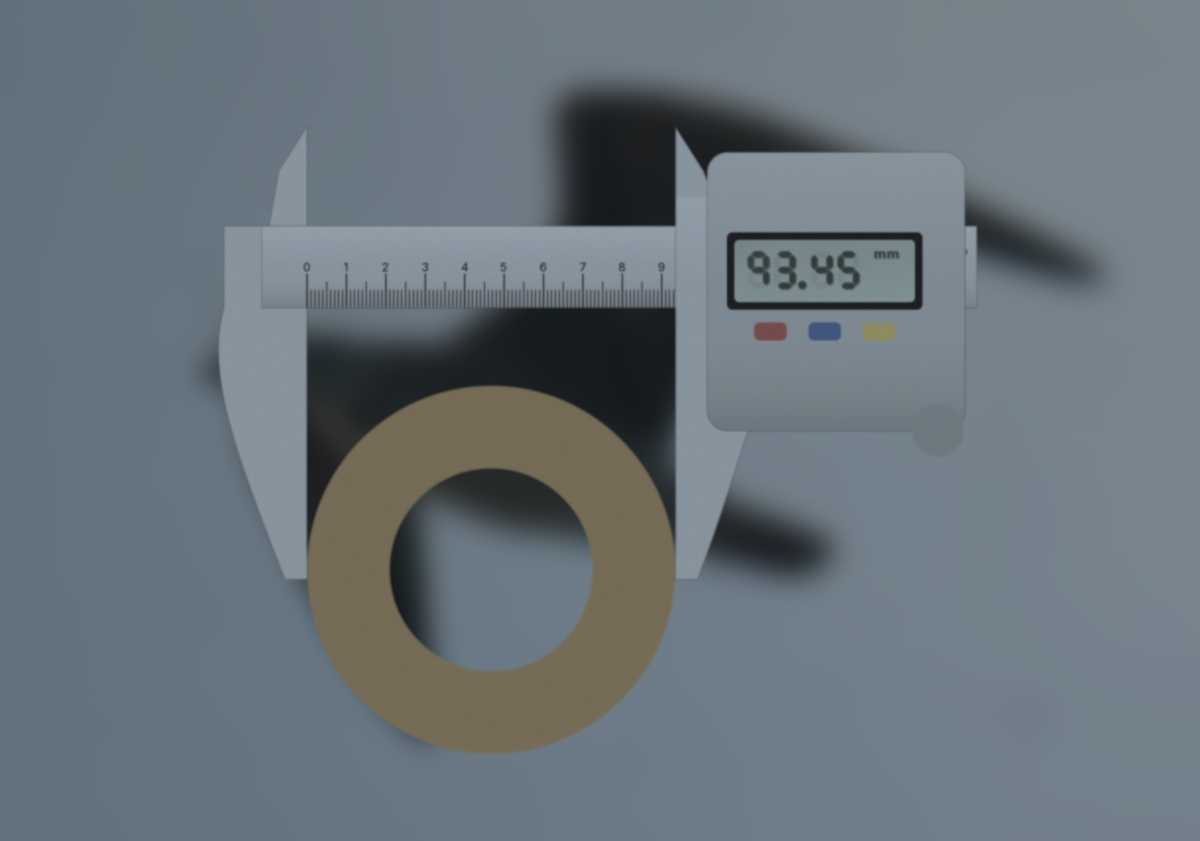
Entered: value=93.45 unit=mm
